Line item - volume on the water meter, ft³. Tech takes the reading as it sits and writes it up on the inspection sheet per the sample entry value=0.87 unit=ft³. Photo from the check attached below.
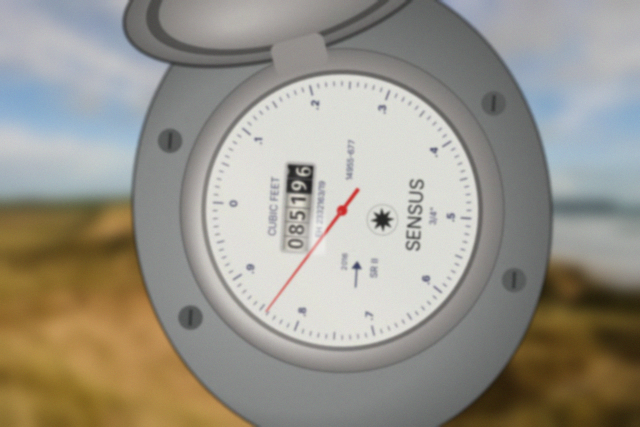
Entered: value=85195.84 unit=ft³
